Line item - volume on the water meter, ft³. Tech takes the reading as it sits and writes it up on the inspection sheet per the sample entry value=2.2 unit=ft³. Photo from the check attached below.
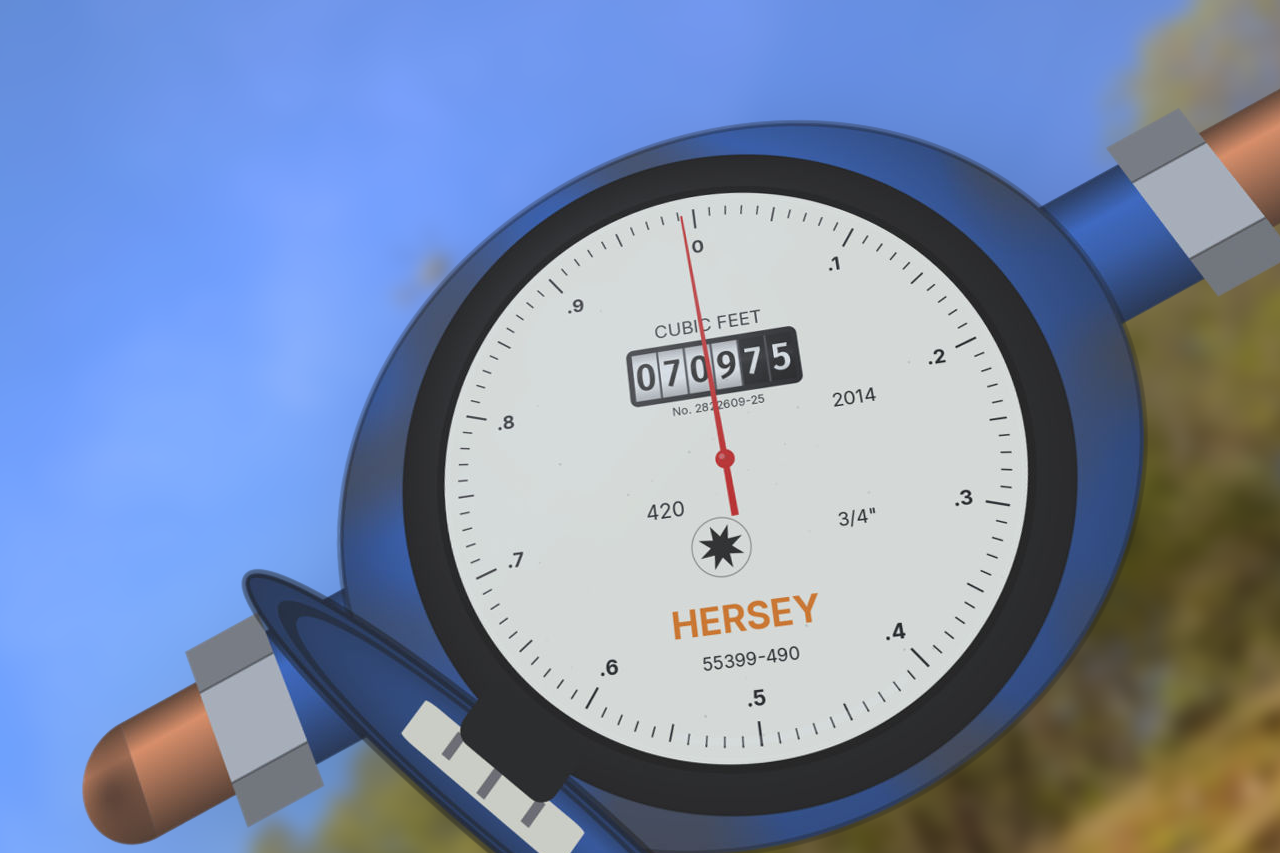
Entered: value=70974.99 unit=ft³
